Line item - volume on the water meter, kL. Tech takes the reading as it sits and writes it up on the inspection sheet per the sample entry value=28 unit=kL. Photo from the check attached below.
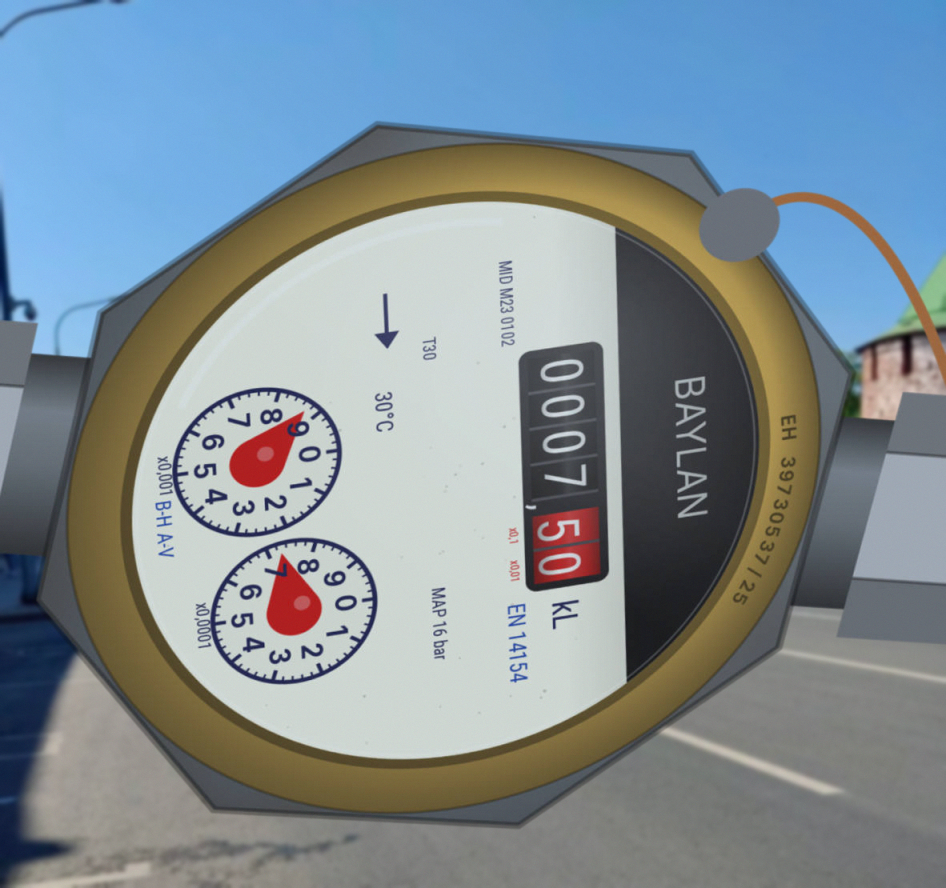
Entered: value=7.4987 unit=kL
